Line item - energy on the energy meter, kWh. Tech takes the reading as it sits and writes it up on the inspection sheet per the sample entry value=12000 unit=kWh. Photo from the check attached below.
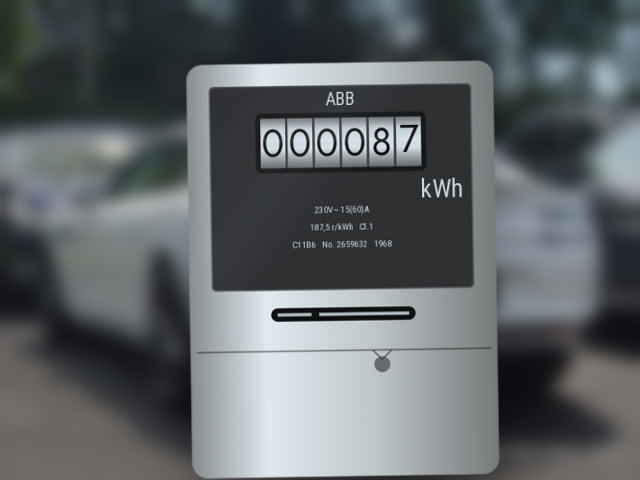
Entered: value=87 unit=kWh
